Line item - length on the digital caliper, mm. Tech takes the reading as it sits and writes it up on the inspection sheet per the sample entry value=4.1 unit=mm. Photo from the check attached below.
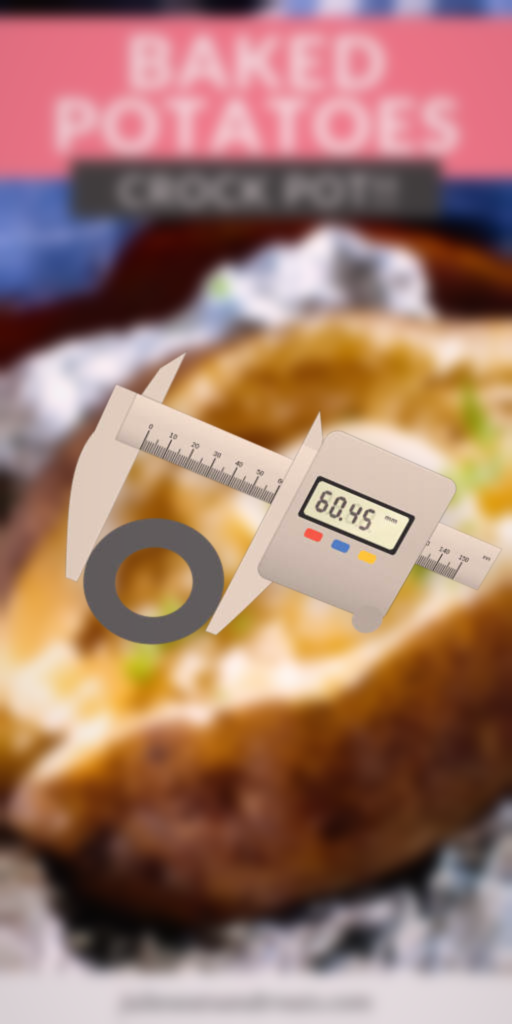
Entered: value=60.45 unit=mm
